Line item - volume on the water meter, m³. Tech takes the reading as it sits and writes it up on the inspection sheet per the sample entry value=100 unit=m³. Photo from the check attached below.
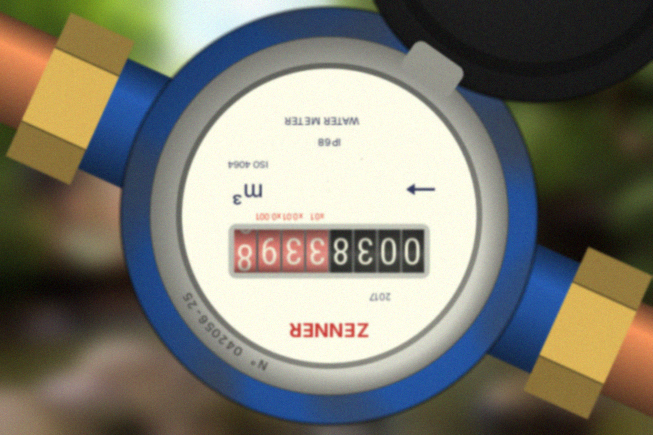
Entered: value=38.3398 unit=m³
